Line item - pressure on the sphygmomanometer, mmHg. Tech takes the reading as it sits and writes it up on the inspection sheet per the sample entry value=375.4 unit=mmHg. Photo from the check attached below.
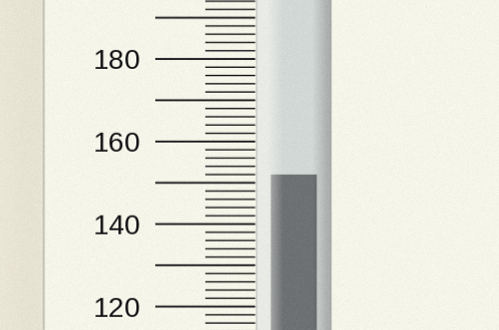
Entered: value=152 unit=mmHg
